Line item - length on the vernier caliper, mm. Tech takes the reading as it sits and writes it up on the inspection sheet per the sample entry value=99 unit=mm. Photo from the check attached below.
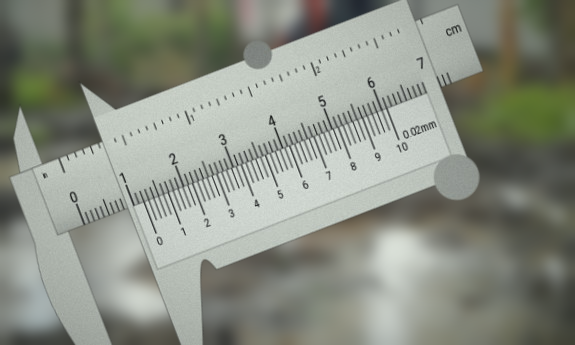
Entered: value=12.0 unit=mm
